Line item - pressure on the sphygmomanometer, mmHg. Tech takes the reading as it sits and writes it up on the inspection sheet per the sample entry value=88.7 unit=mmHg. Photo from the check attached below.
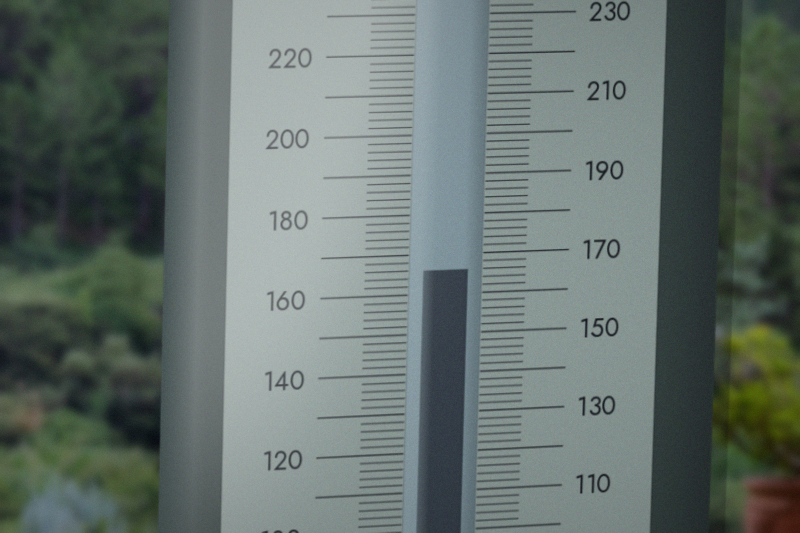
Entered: value=166 unit=mmHg
